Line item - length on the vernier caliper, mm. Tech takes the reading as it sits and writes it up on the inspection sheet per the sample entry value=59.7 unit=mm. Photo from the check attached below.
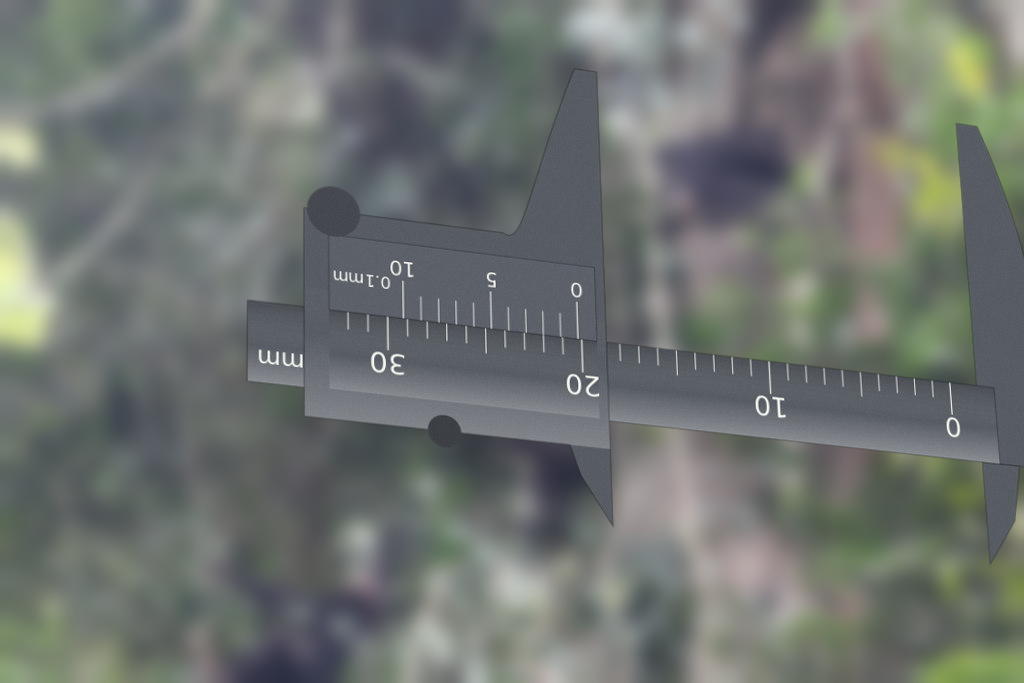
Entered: value=20.2 unit=mm
